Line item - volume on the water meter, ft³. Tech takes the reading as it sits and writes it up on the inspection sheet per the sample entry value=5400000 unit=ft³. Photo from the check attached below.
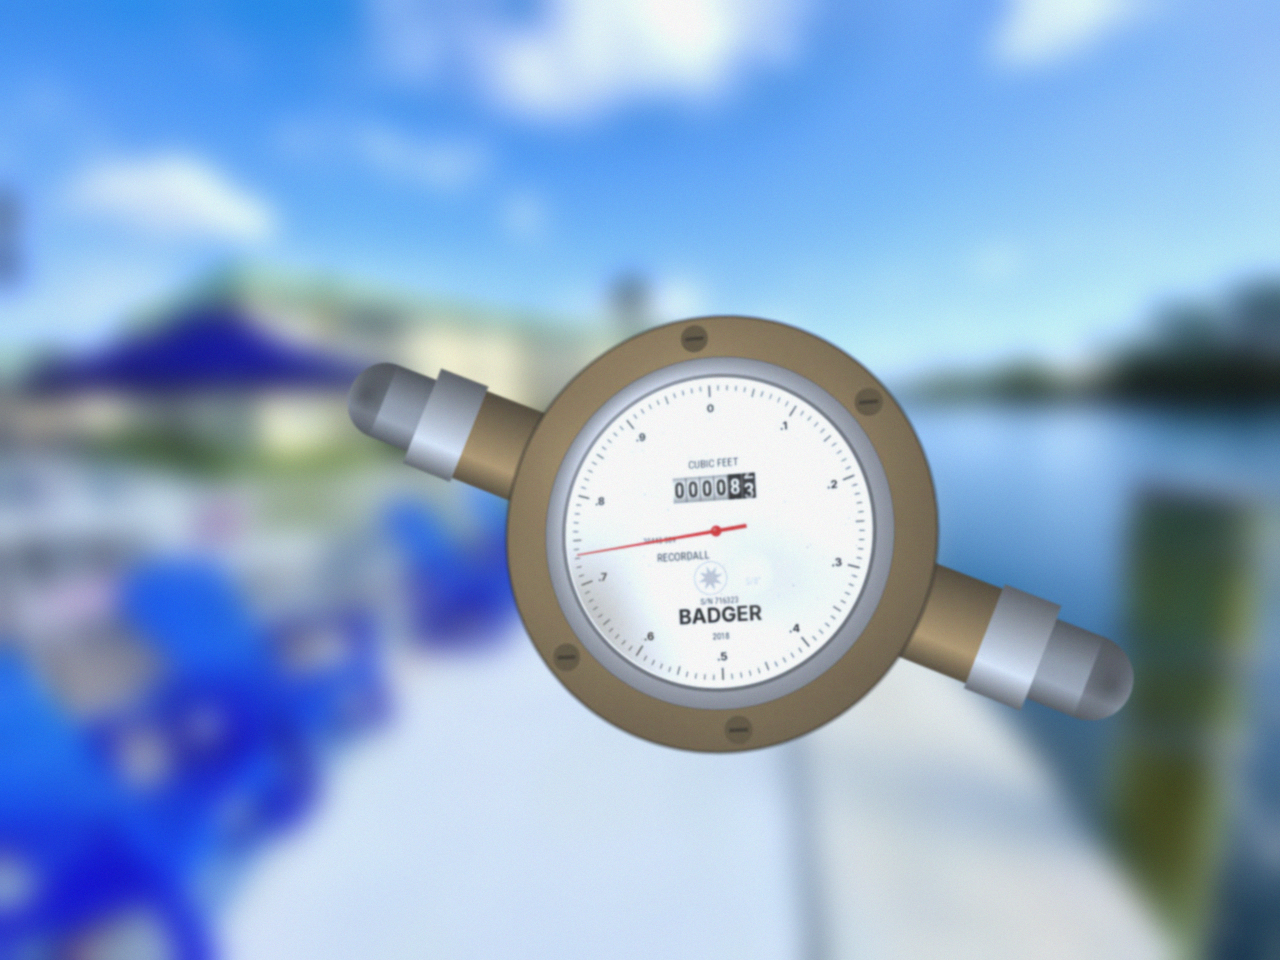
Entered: value=82.73 unit=ft³
